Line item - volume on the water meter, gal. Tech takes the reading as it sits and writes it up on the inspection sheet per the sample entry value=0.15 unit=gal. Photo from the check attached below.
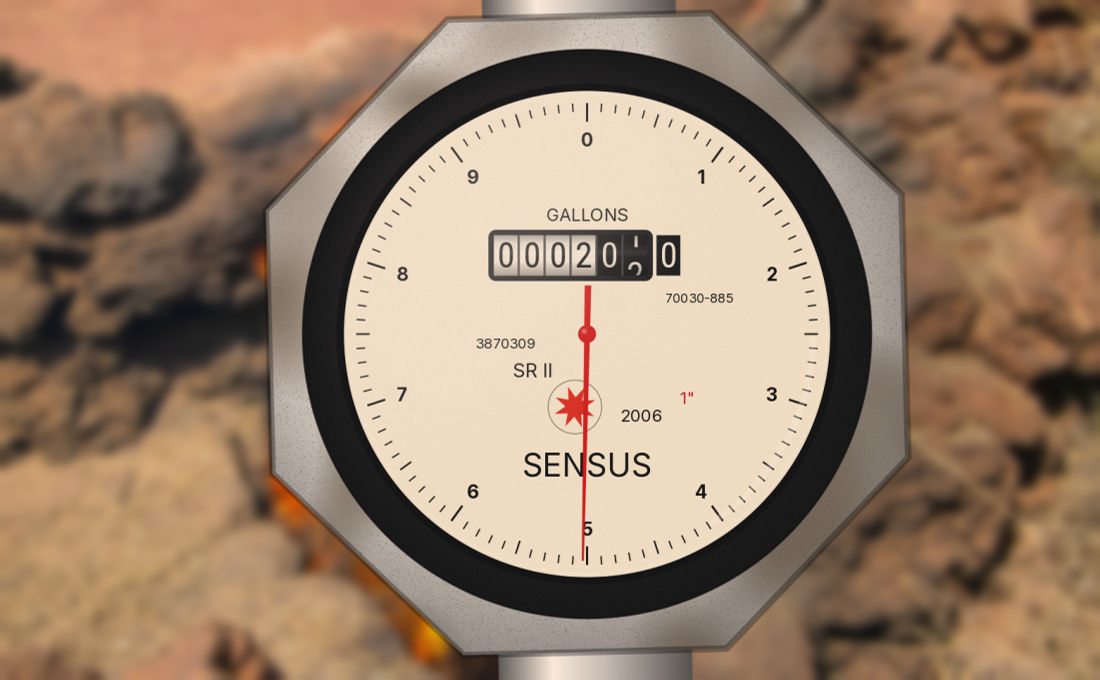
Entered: value=2015.0 unit=gal
